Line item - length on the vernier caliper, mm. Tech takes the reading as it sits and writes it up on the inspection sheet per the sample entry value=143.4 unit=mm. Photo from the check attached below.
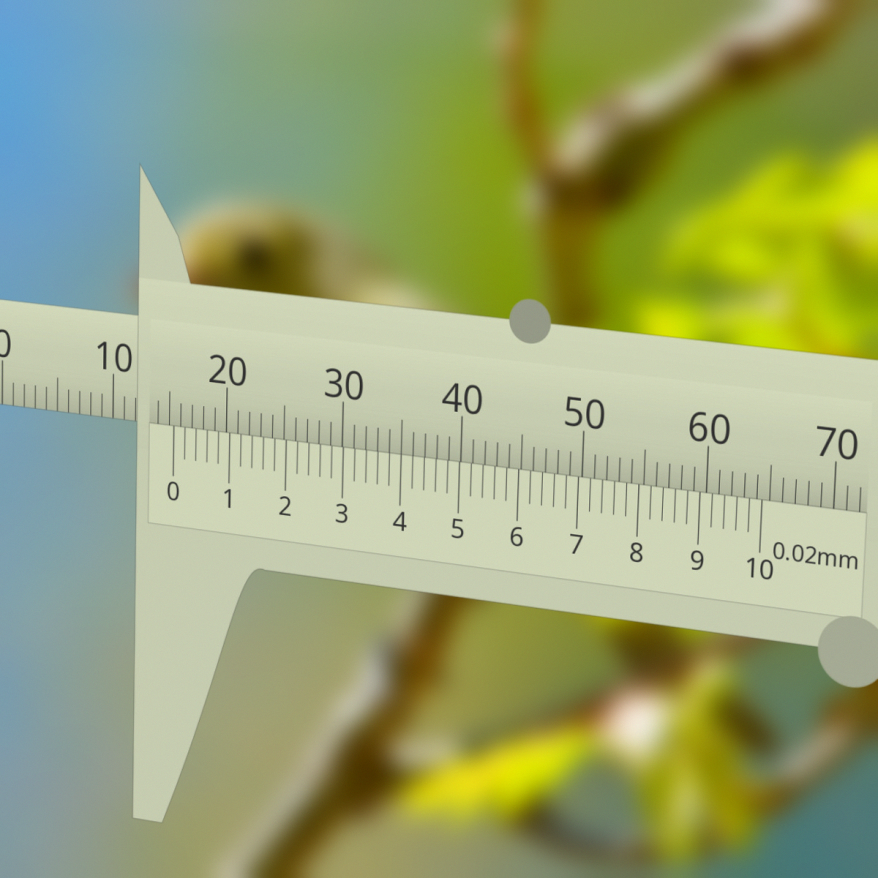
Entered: value=15.4 unit=mm
